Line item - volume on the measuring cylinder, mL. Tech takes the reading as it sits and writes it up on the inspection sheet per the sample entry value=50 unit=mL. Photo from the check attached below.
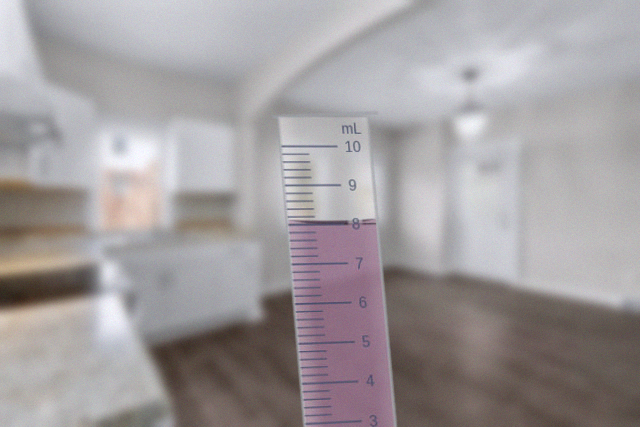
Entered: value=8 unit=mL
